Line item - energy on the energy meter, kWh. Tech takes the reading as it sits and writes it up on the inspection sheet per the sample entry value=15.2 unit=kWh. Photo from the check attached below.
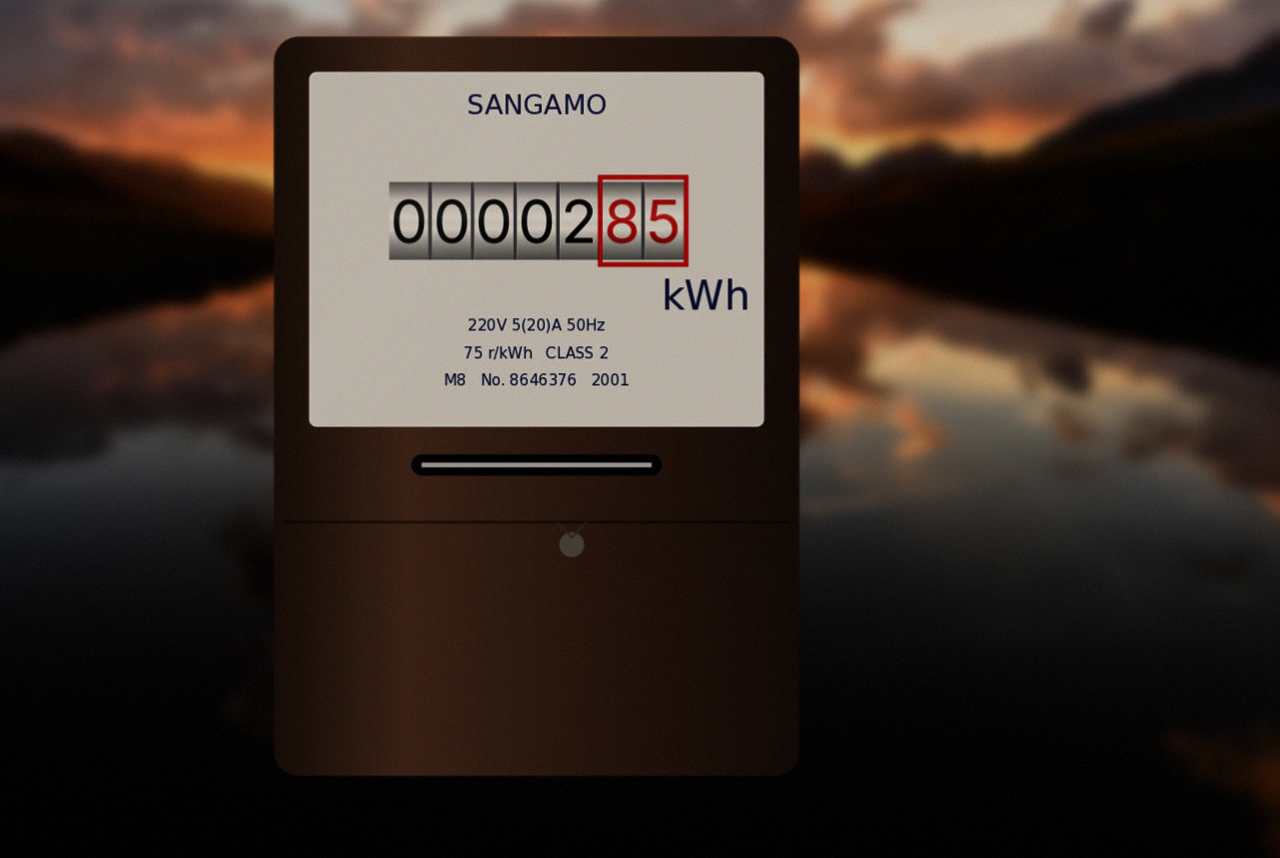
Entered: value=2.85 unit=kWh
